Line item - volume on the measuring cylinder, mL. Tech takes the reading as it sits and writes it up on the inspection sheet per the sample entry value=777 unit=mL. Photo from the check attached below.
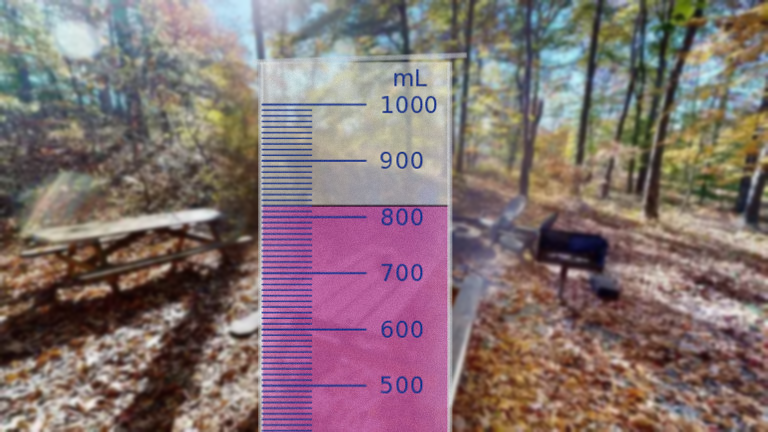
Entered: value=820 unit=mL
